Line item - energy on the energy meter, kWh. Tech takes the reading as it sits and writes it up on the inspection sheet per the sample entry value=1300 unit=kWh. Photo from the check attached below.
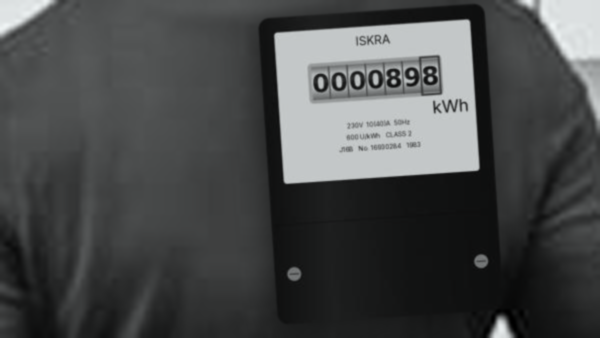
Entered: value=89.8 unit=kWh
